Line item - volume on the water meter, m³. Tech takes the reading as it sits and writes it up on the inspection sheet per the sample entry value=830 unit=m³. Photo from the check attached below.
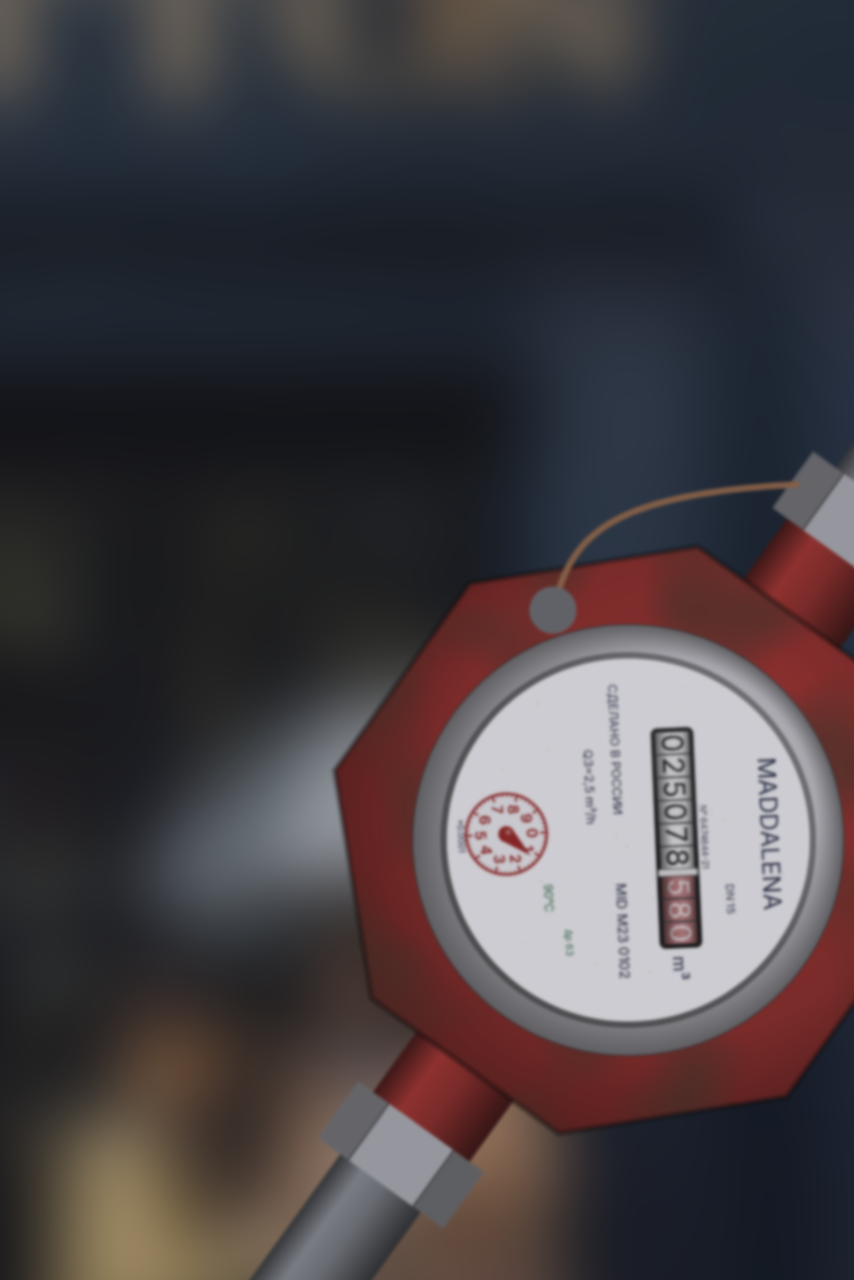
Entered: value=25078.5801 unit=m³
